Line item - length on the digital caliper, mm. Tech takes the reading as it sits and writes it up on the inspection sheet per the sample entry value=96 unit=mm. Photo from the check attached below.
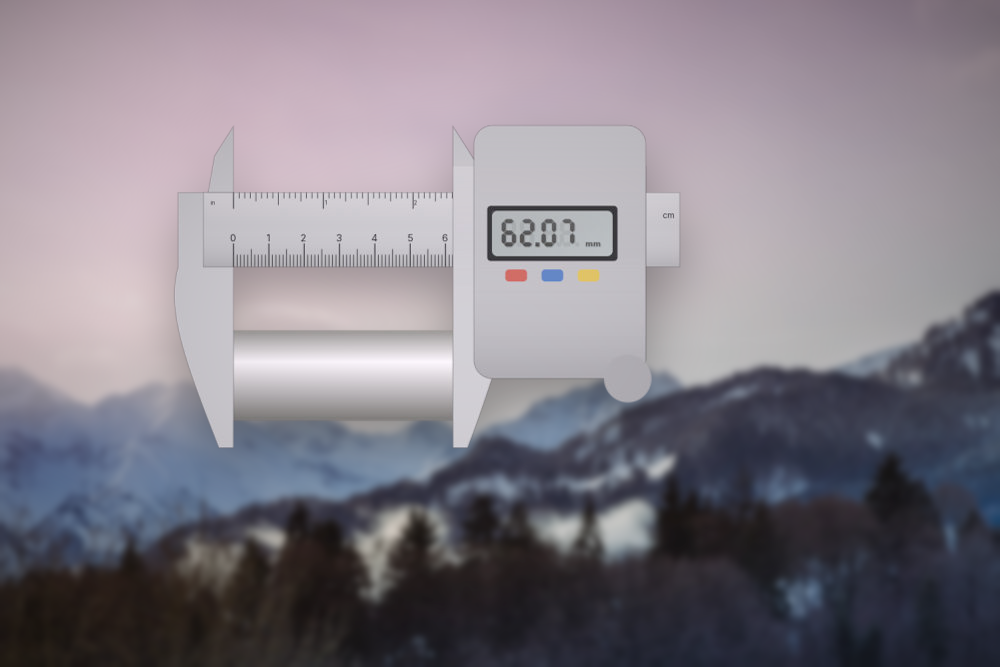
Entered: value=62.07 unit=mm
